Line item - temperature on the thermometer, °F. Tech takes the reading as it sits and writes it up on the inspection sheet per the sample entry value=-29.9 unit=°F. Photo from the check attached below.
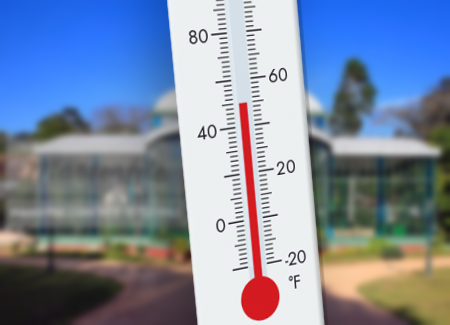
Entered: value=50 unit=°F
